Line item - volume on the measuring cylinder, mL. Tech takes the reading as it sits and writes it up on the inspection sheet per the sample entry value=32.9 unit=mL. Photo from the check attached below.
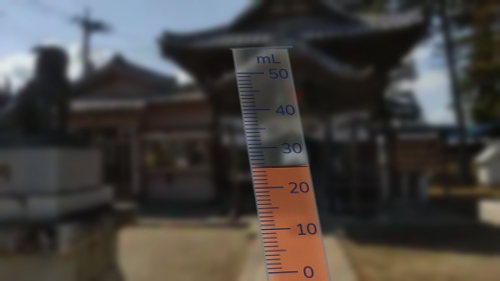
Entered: value=25 unit=mL
